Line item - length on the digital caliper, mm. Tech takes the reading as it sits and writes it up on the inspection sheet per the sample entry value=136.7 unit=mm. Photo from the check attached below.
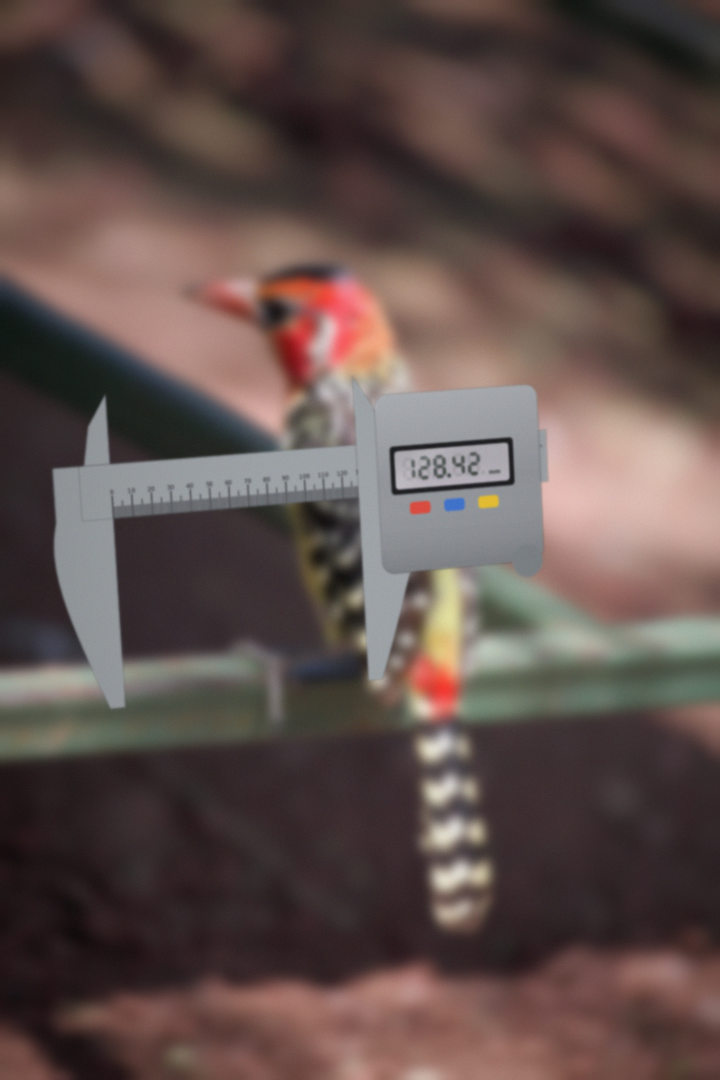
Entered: value=128.42 unit=mm
